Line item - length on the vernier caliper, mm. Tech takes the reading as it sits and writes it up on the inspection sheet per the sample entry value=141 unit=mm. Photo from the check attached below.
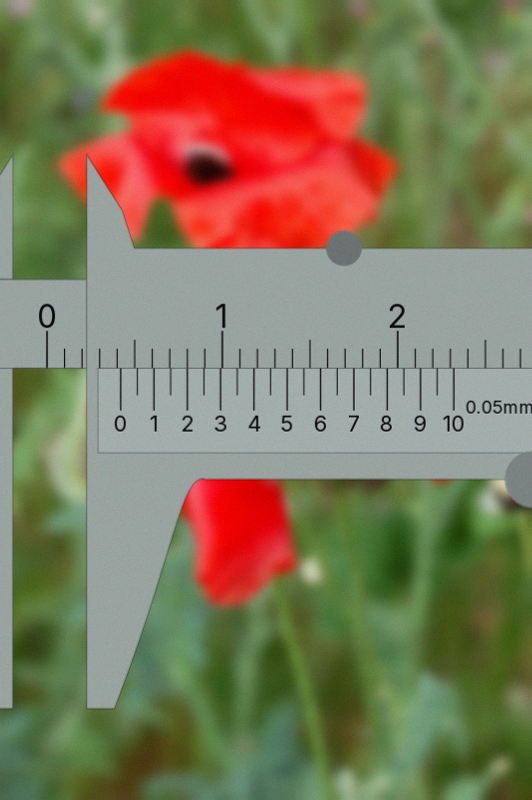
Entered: value=4.2 unit=mm
